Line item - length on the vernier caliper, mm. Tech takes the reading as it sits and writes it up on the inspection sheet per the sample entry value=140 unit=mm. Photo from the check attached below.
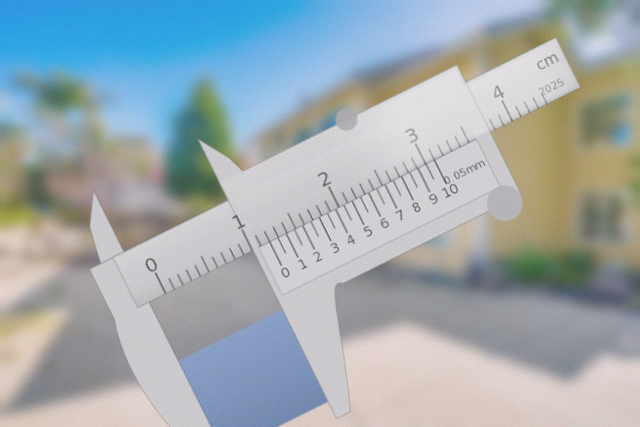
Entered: value=12.0 unit=mm
